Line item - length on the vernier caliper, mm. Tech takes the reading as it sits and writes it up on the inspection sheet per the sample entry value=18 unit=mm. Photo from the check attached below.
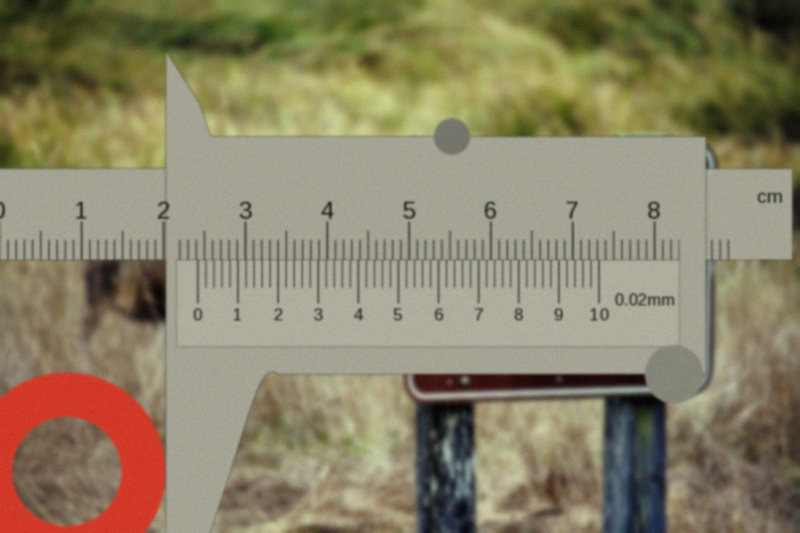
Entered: value=24.2 unit=mm
